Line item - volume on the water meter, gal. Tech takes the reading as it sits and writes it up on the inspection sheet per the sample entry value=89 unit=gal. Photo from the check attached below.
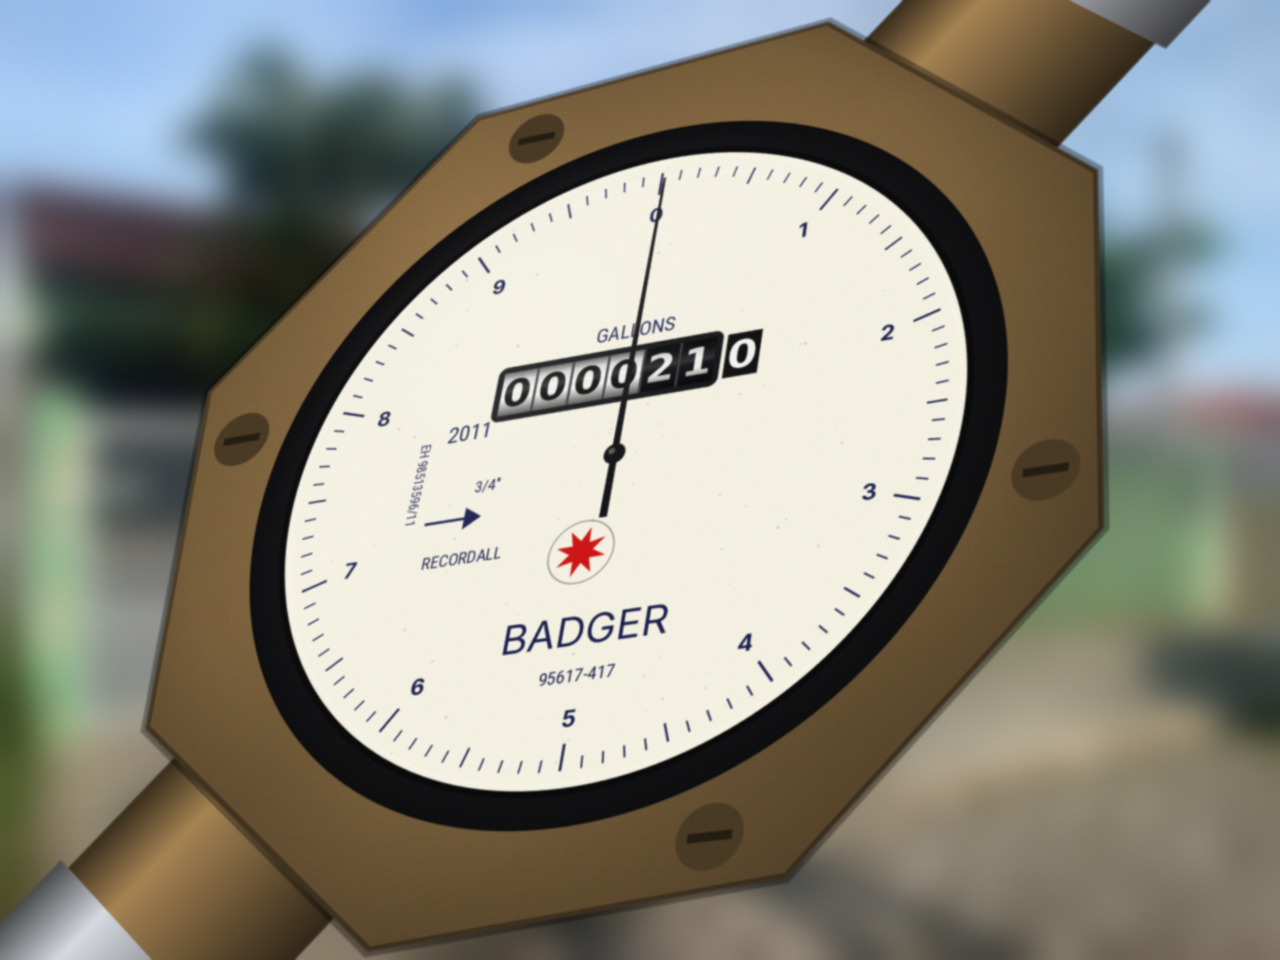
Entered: value=210.0 unit=gal
